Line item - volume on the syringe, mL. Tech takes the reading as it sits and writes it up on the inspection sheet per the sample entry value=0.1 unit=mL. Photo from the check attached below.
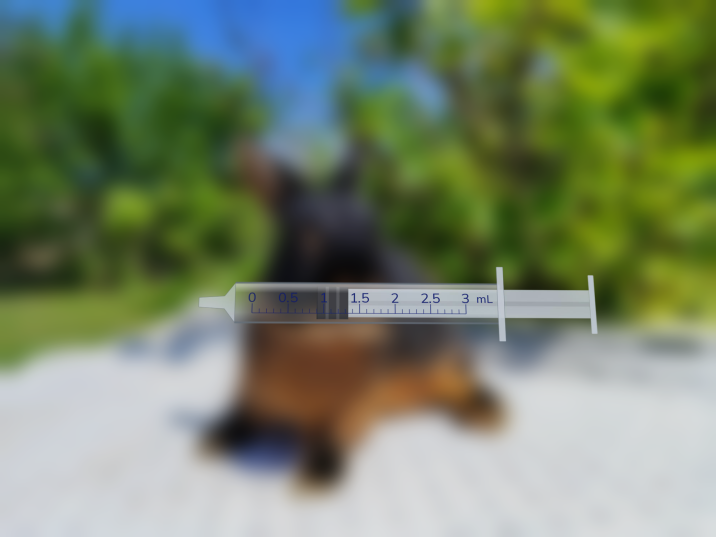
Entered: value=0.9 unit=mL
